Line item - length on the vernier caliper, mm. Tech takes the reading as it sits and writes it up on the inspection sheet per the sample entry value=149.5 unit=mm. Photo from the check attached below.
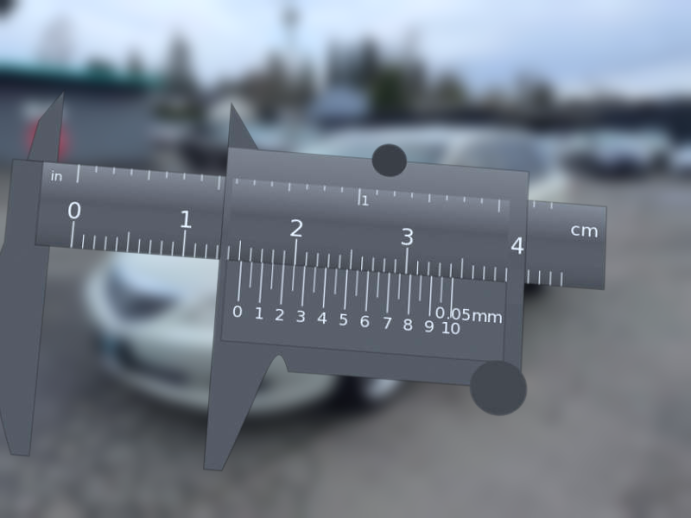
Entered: value=15.2 unit=mm
